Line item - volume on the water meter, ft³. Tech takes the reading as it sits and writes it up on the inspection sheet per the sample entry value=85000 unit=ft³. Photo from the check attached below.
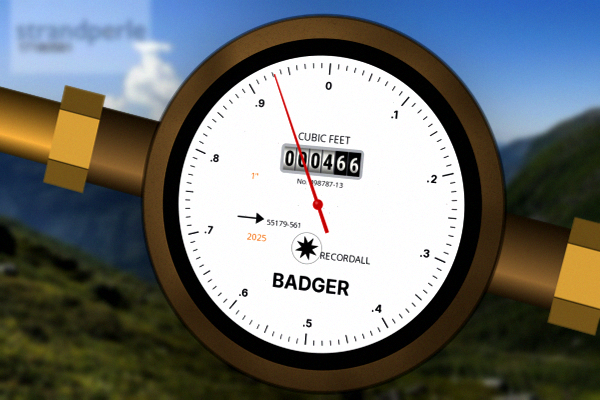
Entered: value=465.93 unit=ft³
